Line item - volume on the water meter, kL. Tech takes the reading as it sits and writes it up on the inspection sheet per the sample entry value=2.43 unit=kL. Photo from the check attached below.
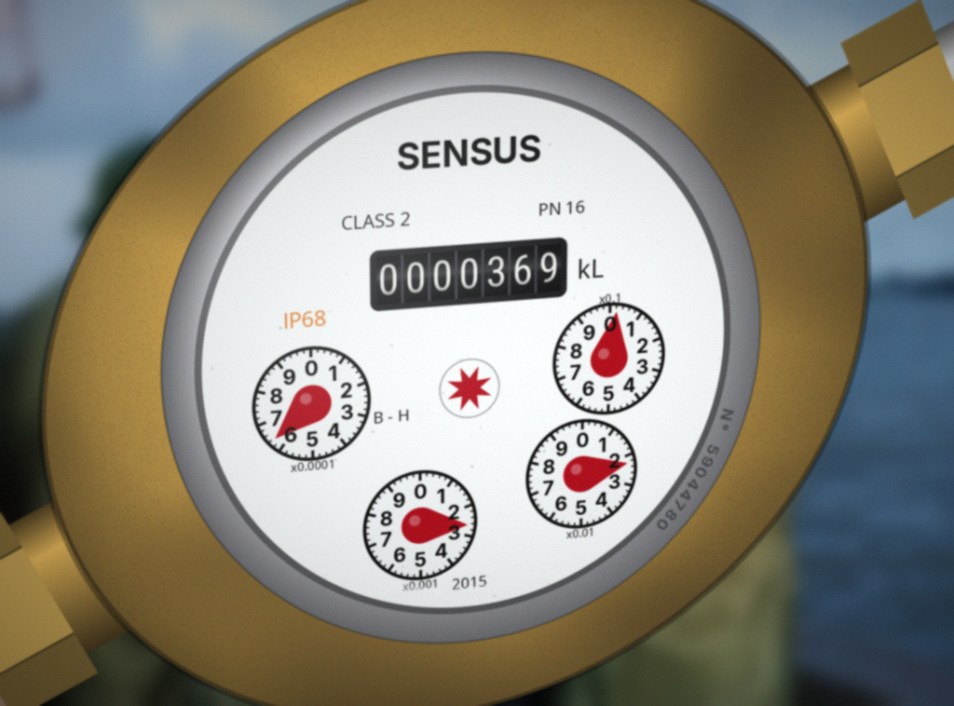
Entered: value=369.0226 unit=kL
